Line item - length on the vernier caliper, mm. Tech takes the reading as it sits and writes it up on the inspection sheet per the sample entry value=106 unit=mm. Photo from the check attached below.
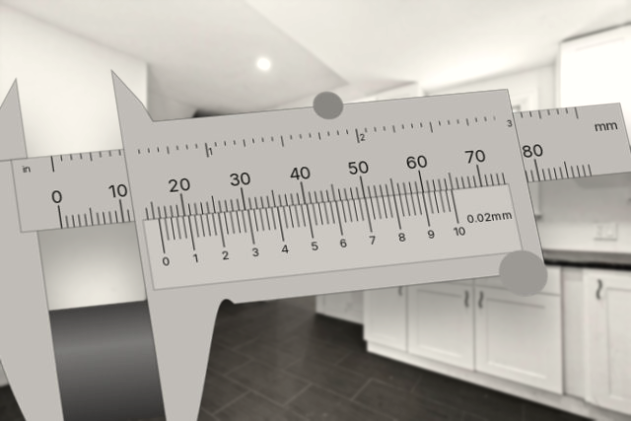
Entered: value=15.8 unit=mm
